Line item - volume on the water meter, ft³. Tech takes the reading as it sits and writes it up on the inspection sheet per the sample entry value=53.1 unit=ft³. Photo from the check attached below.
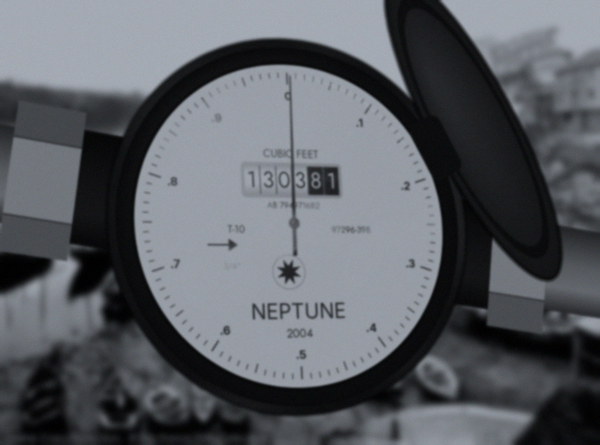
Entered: value=130381.00 unit=ft³
